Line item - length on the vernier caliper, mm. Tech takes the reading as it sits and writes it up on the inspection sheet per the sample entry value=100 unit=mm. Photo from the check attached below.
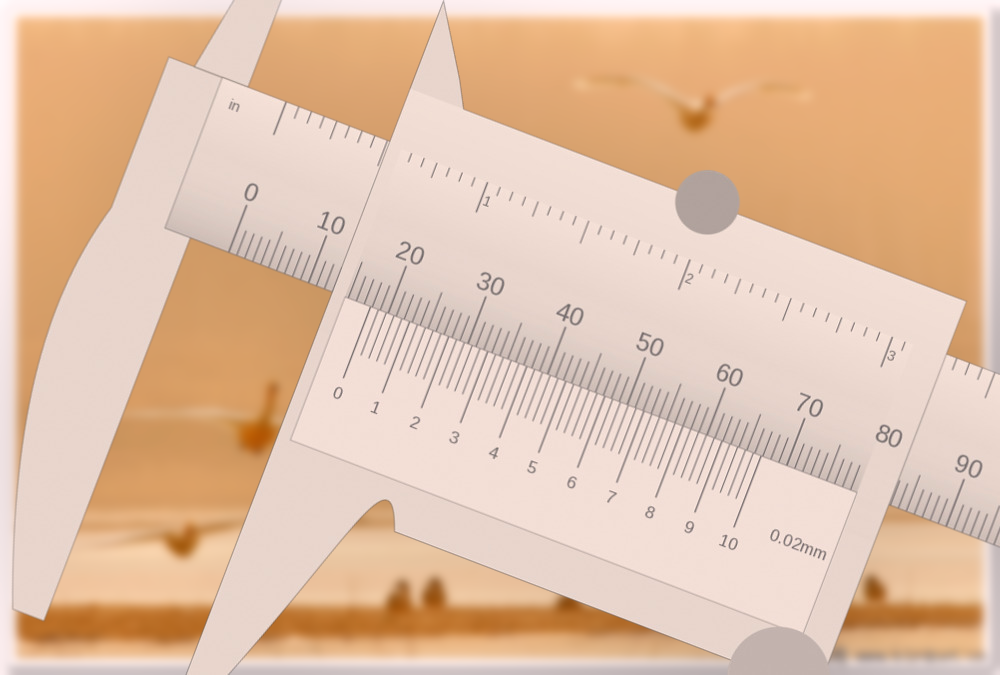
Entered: value=17.8 unit=mm
